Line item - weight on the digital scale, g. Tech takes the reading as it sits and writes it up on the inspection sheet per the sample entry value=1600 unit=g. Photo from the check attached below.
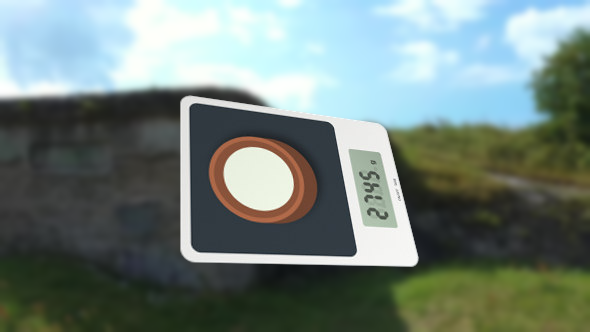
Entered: value=2745 unit=g
